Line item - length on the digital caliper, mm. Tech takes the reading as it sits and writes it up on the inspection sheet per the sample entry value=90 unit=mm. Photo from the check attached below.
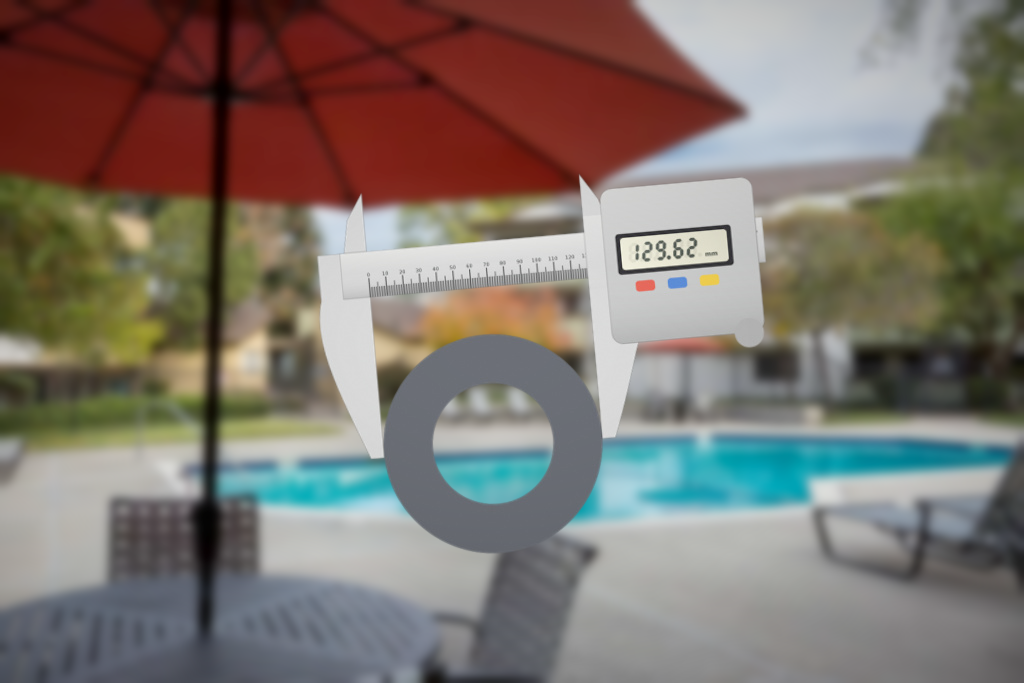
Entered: value=129.62 unit=mm
